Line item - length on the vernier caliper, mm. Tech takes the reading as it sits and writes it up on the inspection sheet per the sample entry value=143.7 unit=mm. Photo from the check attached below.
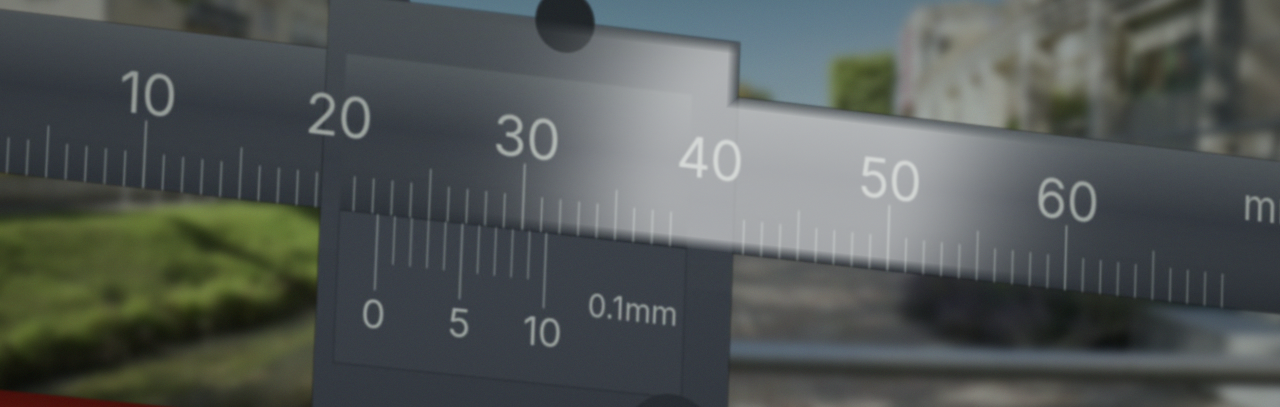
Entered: value=22.3 unit=mm
